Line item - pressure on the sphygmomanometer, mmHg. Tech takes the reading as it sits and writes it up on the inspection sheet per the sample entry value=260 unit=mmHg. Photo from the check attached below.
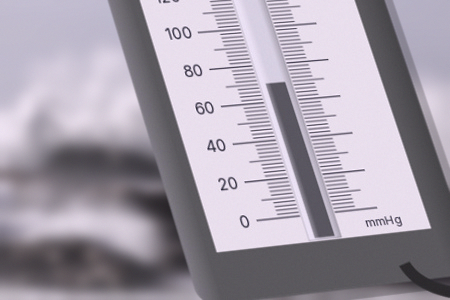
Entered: value=70 unit=mmHg
